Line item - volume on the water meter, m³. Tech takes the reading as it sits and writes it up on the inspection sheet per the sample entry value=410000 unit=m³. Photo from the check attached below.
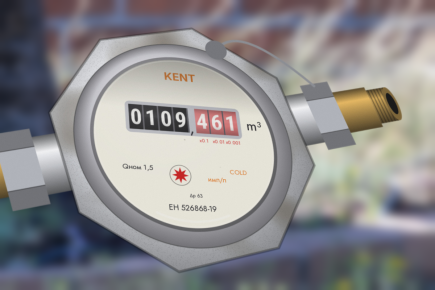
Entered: value=109.461 unit=m³
